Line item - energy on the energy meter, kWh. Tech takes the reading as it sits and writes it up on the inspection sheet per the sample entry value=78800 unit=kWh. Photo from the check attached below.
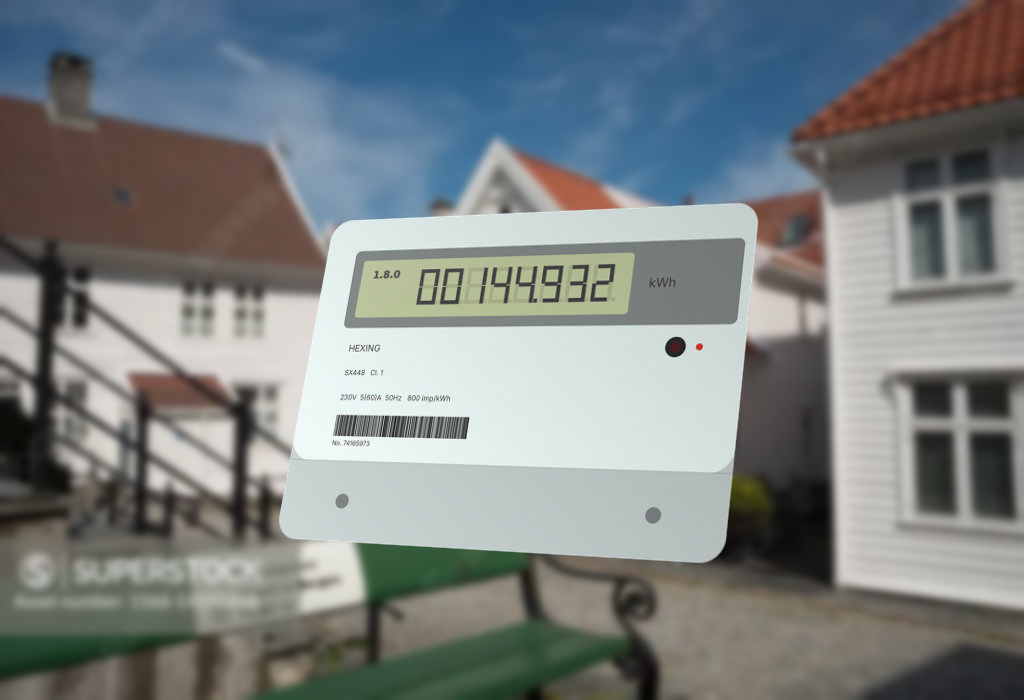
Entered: value=144.932 unit=kWh
